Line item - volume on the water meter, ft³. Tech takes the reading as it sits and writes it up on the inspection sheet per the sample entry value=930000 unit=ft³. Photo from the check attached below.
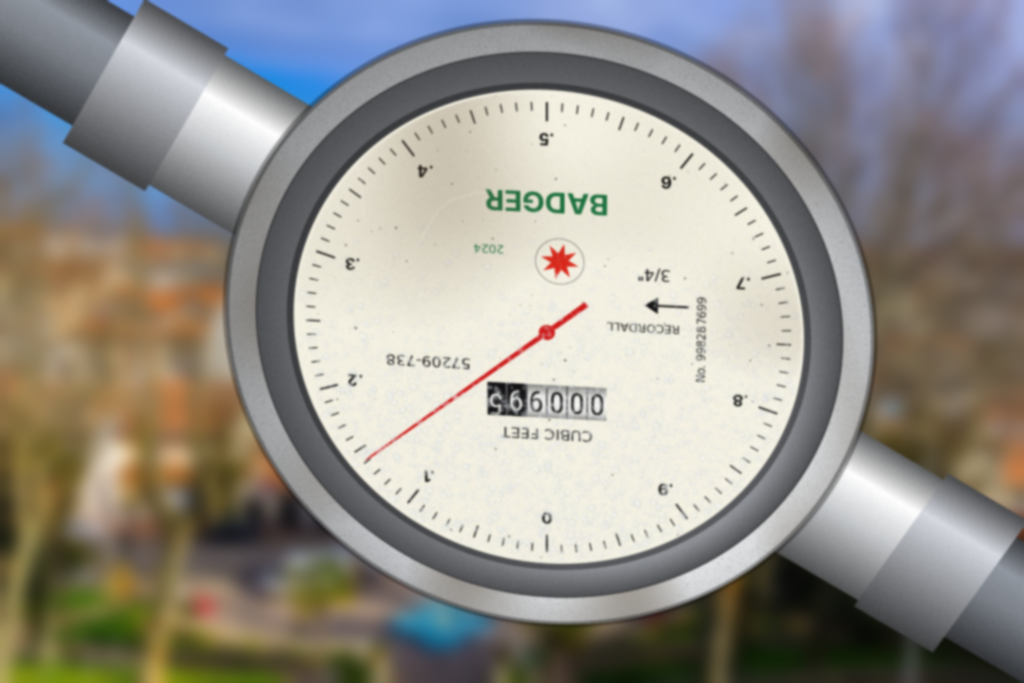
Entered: value=995.14 unit=ft³
